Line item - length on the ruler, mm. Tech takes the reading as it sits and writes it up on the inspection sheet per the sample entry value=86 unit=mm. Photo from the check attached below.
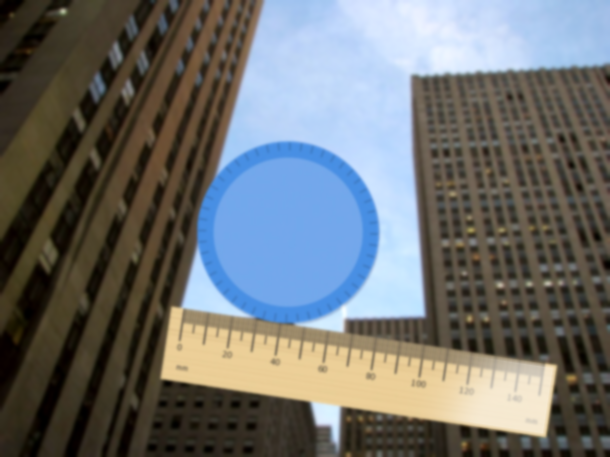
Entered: value=75 unit=mm
